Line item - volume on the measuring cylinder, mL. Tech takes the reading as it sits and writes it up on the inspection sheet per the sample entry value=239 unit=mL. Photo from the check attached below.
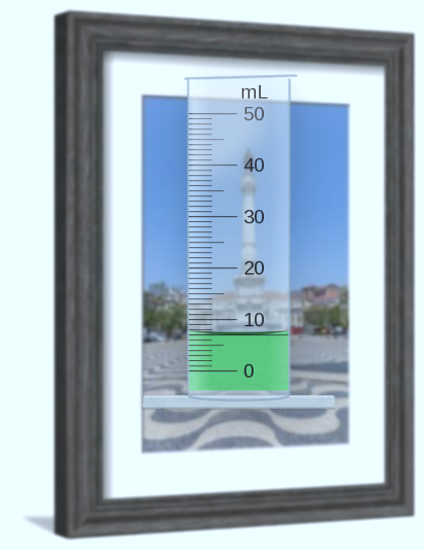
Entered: value=7 unit=mL
